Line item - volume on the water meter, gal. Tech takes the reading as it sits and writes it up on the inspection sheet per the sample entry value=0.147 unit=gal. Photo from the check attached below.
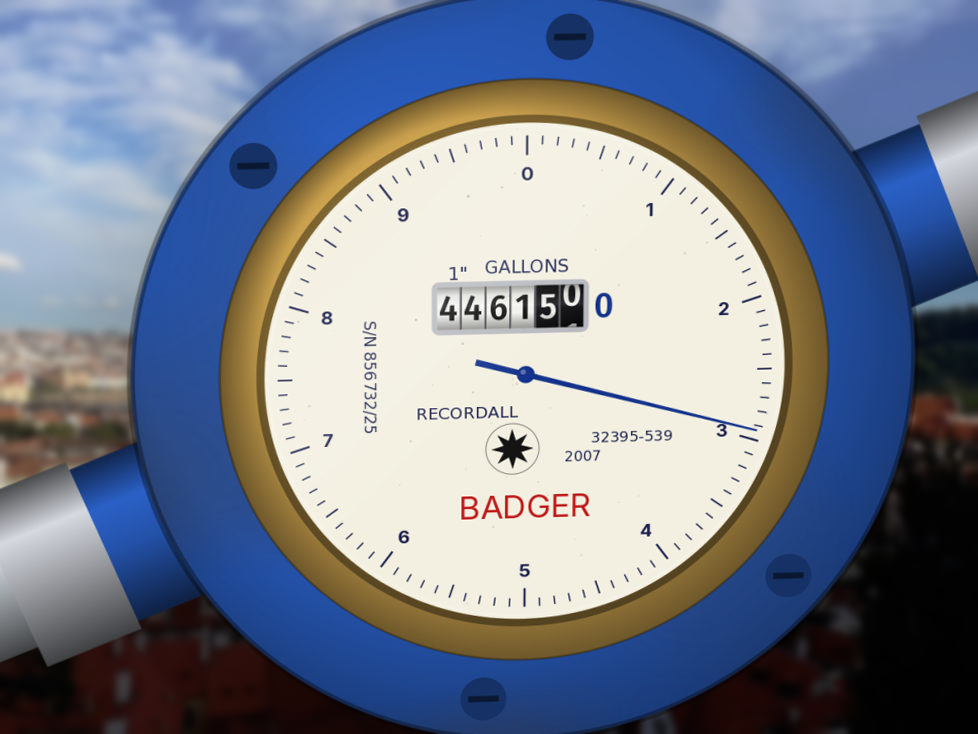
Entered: value=4461502.9 unit=gal
